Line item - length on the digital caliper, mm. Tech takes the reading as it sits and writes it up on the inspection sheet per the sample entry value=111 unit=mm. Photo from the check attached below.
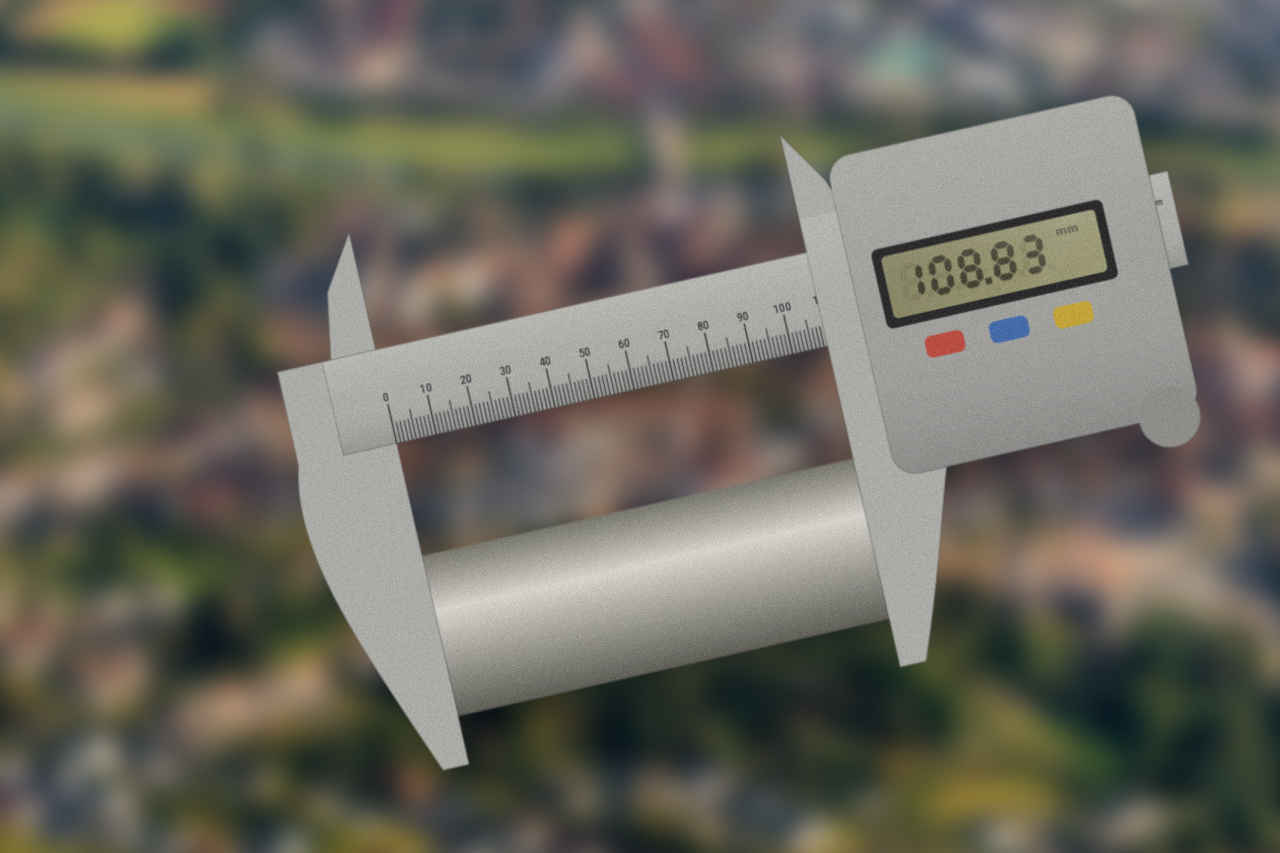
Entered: value=108.83 unit=mm
